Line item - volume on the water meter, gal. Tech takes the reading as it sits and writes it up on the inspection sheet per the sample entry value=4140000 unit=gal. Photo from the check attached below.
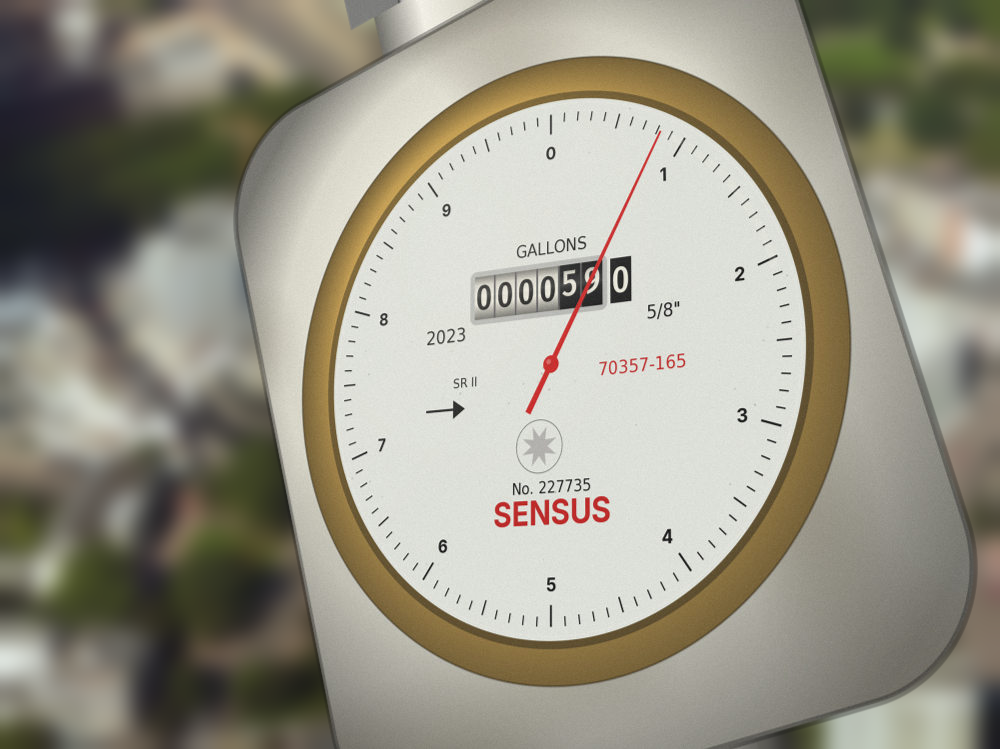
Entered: value=590.8 unit=gal
